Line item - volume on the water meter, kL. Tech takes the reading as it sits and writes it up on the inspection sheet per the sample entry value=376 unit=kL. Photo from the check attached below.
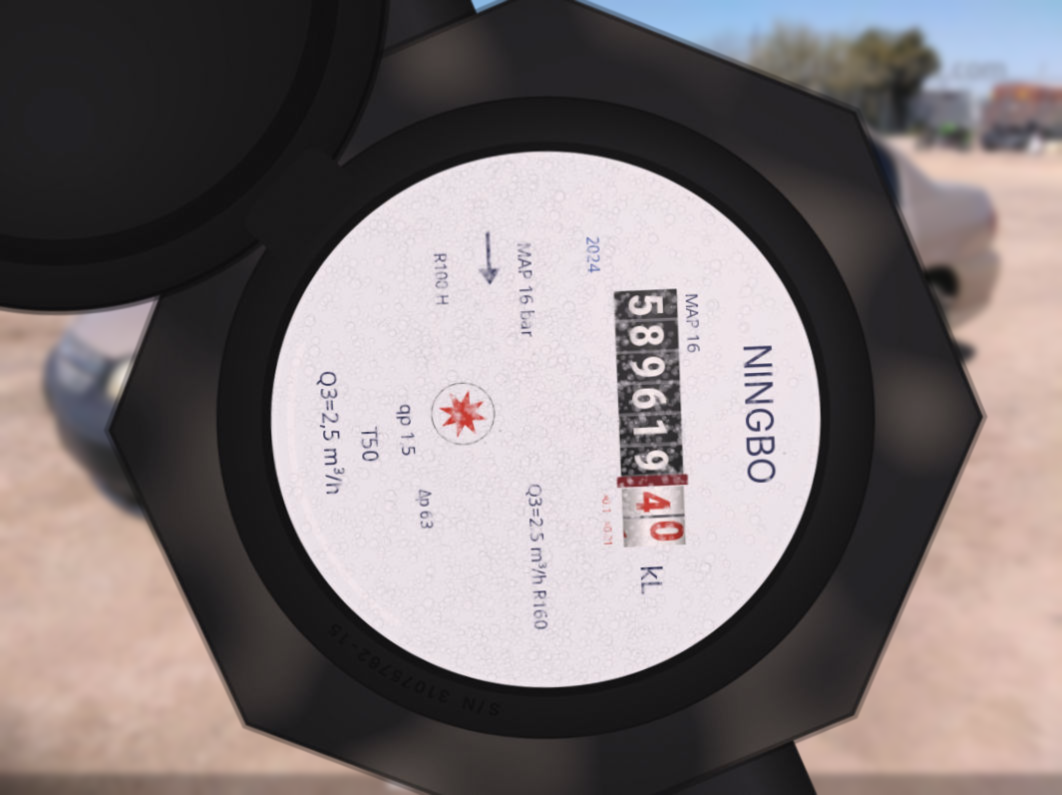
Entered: value=589619.40 unit=kL
